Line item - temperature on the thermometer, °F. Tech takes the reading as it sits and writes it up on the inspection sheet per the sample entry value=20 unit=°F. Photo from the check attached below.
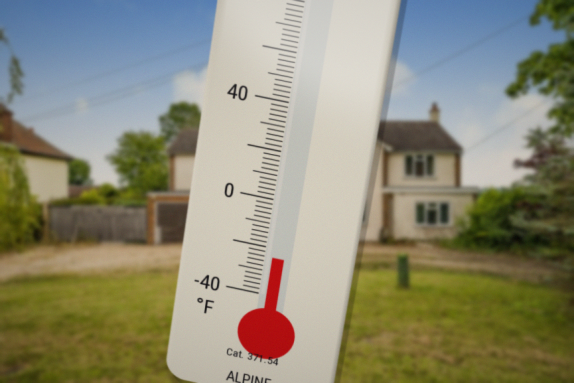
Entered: value=-24 unit=°F
